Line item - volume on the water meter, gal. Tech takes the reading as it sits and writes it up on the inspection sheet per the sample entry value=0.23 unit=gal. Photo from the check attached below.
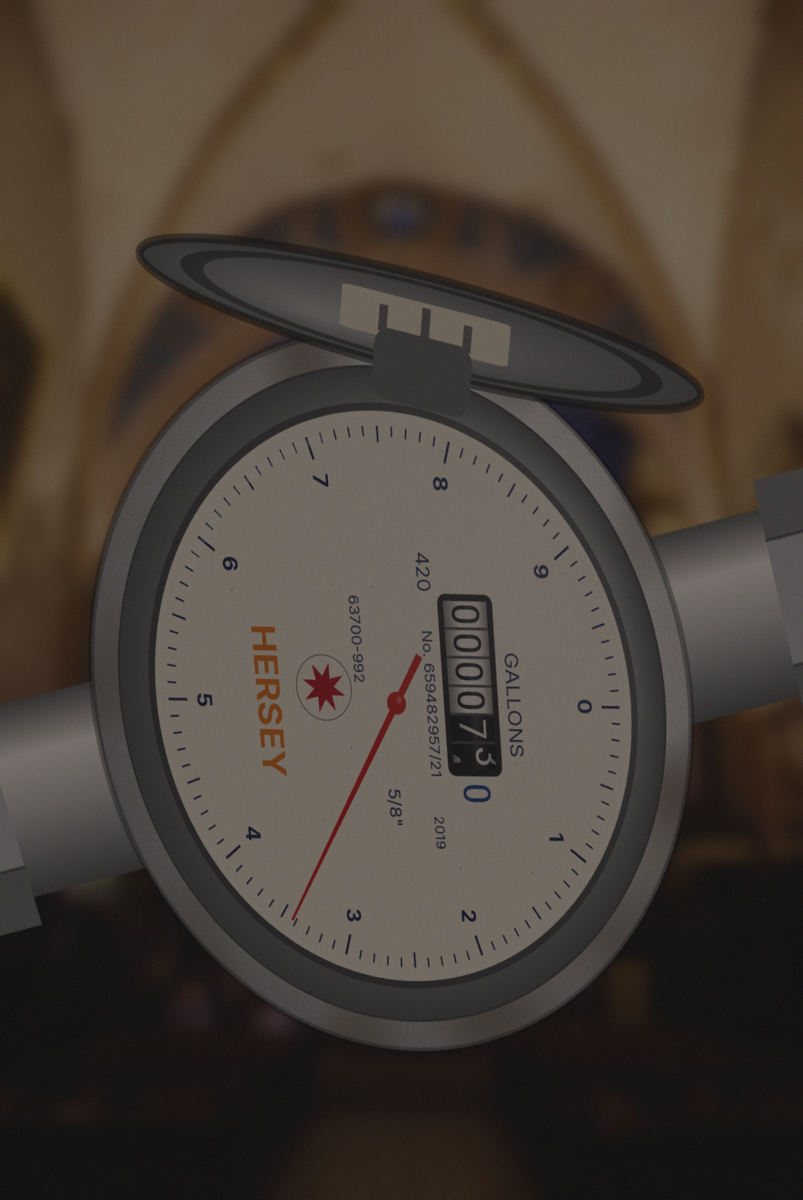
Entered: value=733.4 unit=gal
